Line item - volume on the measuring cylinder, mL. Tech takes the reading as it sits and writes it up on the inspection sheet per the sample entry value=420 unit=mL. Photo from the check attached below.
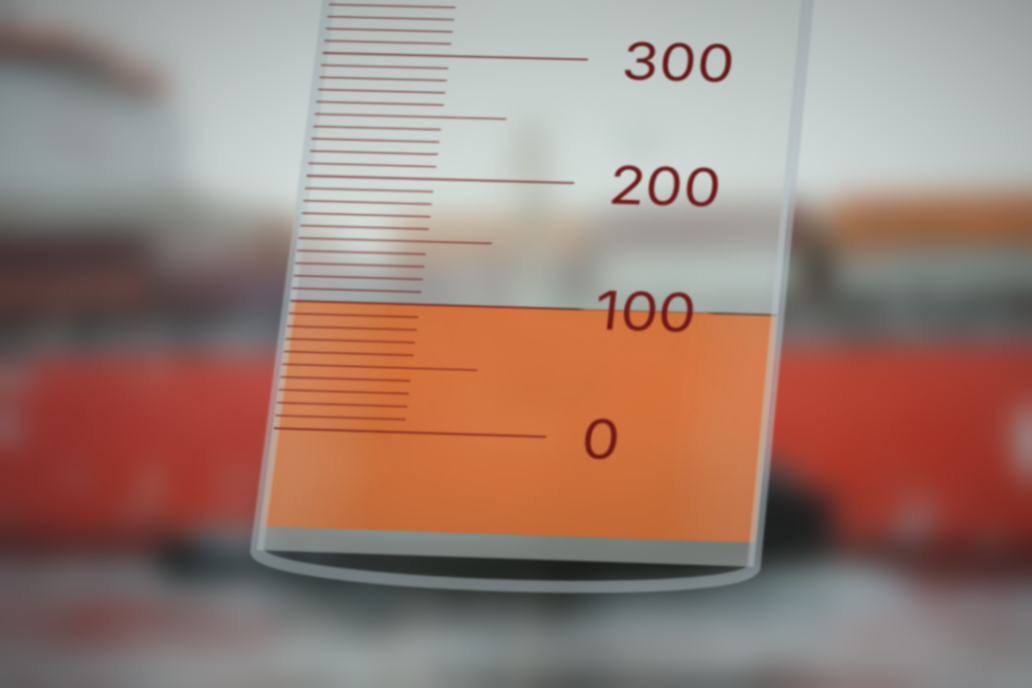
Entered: value=100 unit=mL
